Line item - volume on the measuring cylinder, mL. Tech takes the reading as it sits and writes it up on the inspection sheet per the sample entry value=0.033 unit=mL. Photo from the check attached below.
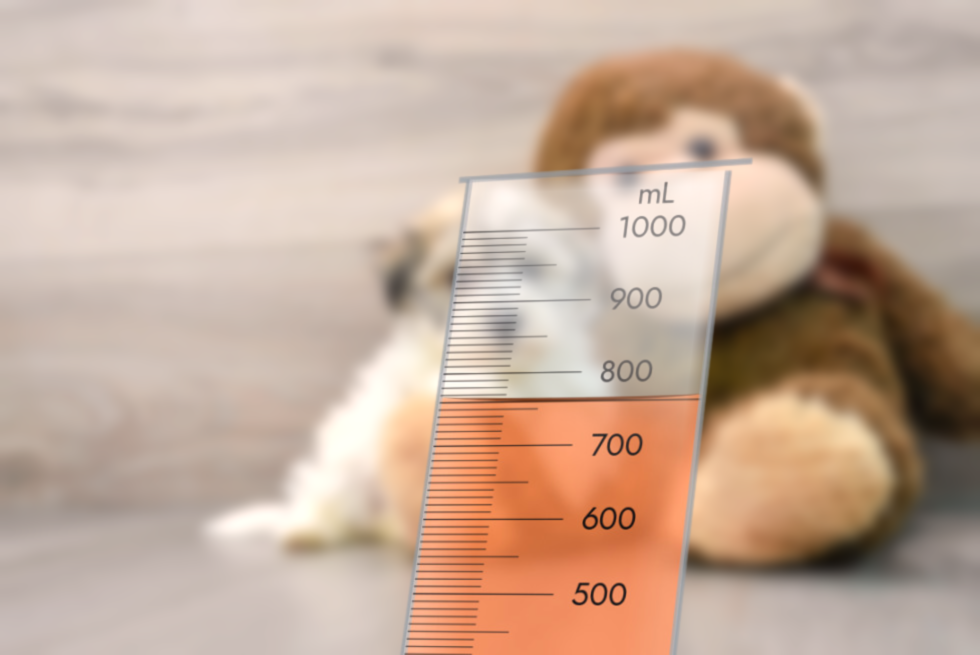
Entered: value=760 unit=mL
